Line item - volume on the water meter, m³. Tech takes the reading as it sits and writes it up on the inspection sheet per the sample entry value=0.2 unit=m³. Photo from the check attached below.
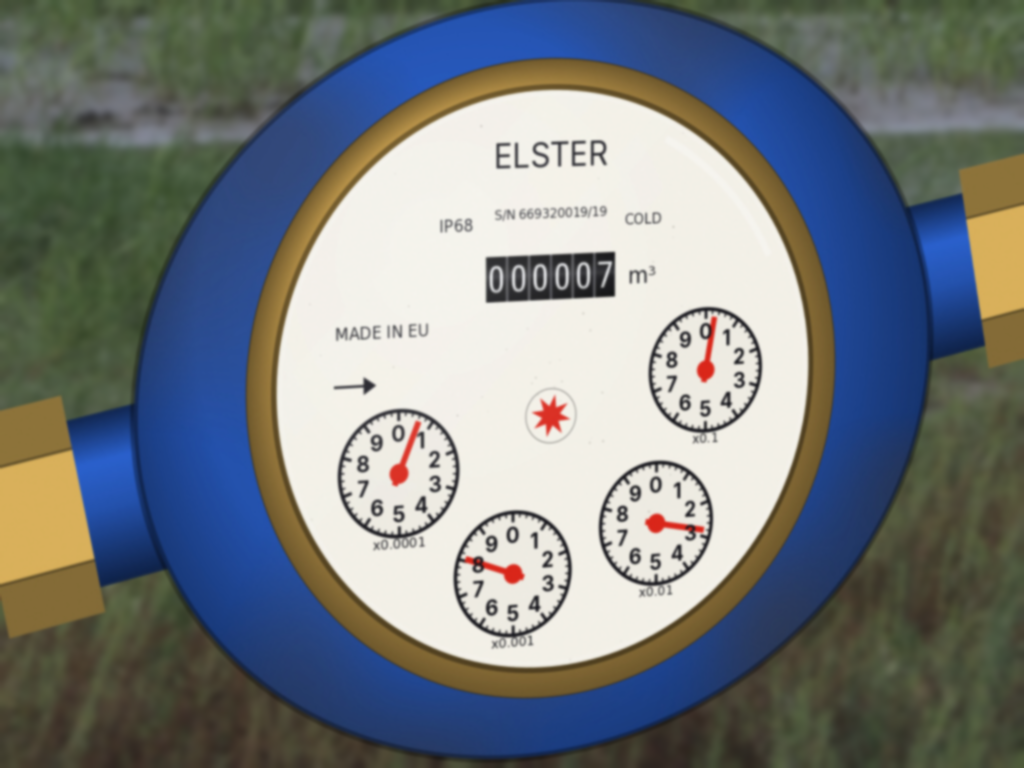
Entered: value=7.0280 unit=m³
